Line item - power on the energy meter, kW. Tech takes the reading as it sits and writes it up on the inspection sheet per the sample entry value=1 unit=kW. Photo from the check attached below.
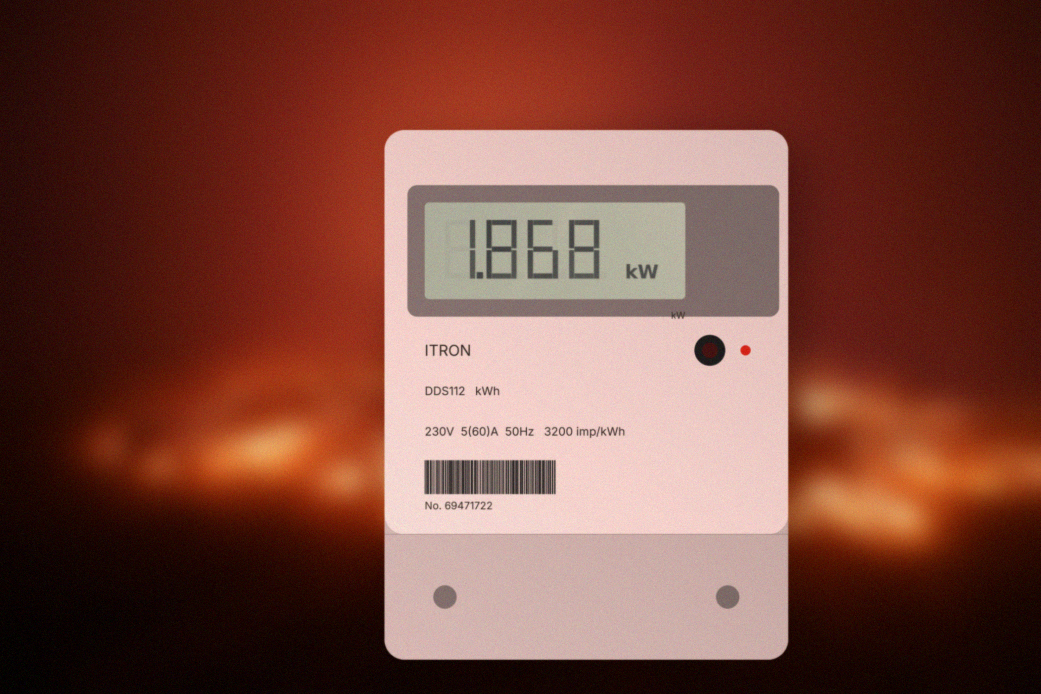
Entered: value=1.868 unit=kW
